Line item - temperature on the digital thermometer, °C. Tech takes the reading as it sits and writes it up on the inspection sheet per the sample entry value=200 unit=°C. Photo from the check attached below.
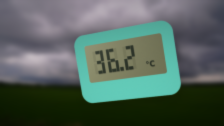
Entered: value=36.2 unit=°C
